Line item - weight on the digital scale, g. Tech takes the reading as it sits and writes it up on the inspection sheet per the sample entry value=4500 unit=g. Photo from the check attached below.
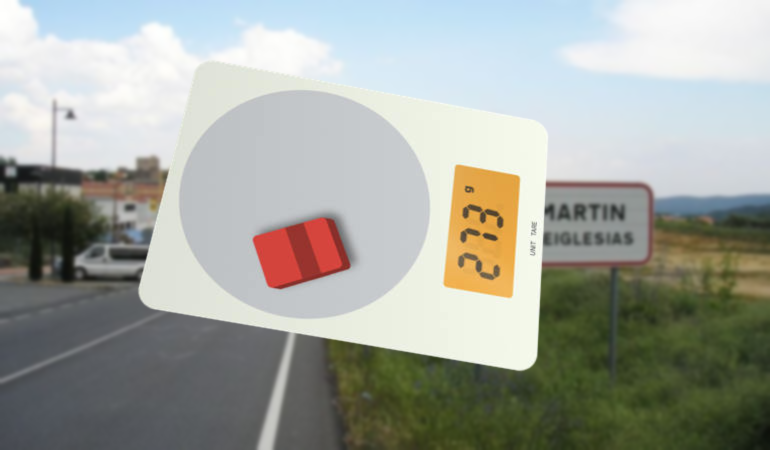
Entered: value=273 unit=g
